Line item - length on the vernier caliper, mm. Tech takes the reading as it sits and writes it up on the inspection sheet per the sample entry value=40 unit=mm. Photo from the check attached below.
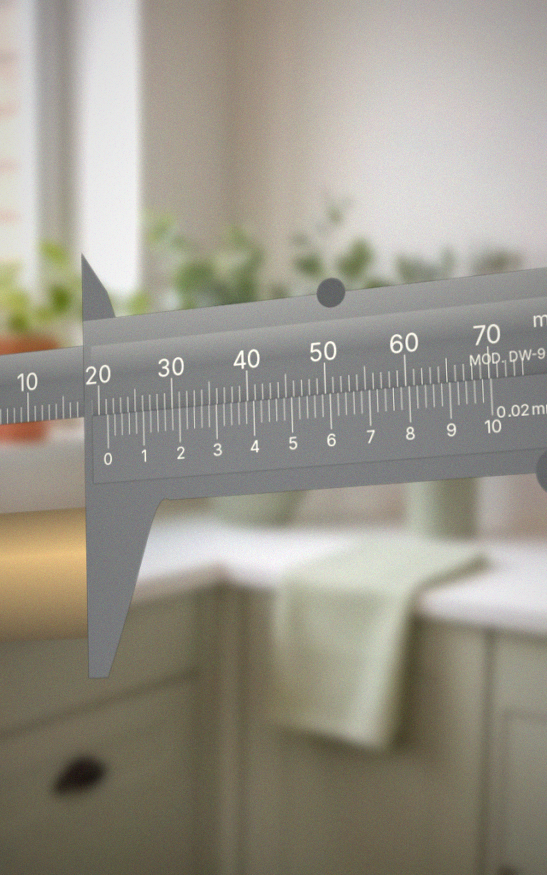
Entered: value=21.2 unit=mm
